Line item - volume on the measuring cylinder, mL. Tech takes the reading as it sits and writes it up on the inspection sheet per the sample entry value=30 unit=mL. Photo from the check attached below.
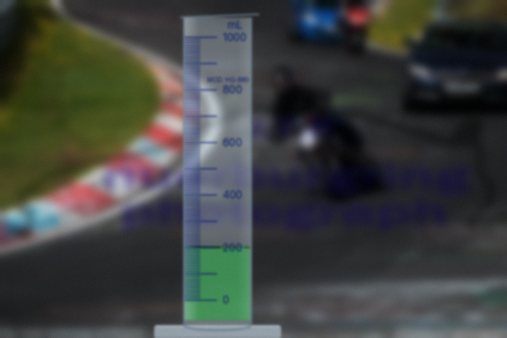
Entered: value=200 unit=mL
